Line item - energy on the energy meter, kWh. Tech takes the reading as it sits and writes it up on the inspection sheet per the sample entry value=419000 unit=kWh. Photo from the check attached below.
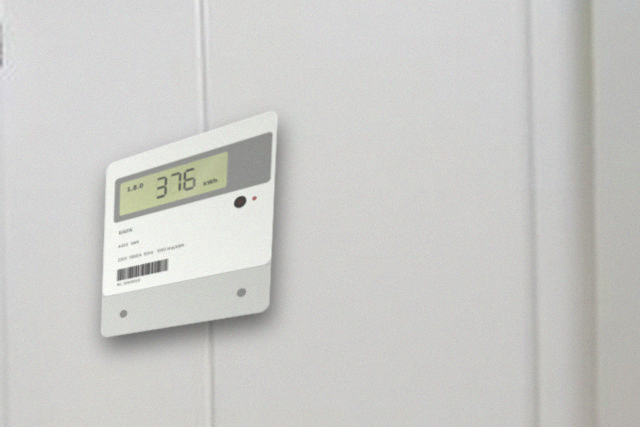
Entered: value=376 unit=kWh
